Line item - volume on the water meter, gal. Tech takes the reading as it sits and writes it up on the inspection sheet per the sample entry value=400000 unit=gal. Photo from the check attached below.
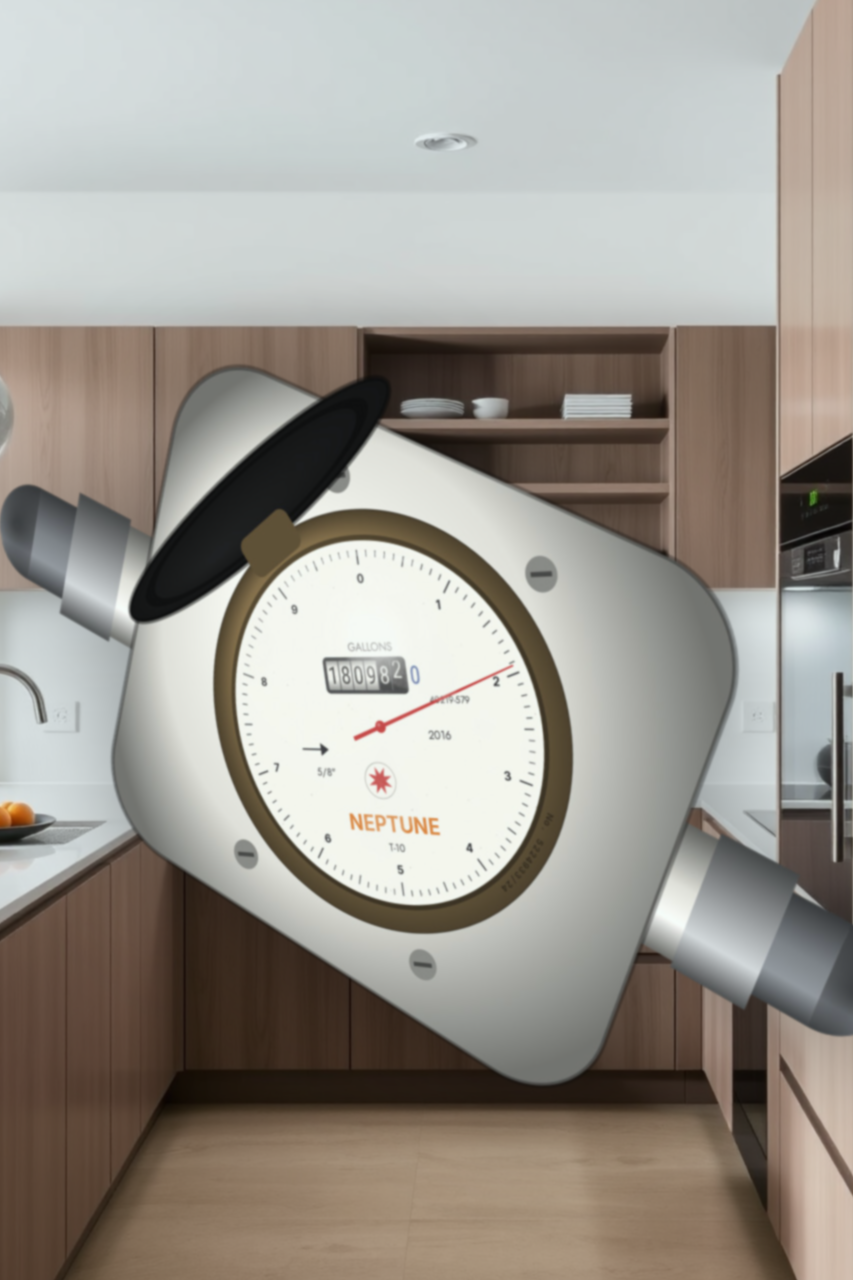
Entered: value=1809821.9 unit=gal
